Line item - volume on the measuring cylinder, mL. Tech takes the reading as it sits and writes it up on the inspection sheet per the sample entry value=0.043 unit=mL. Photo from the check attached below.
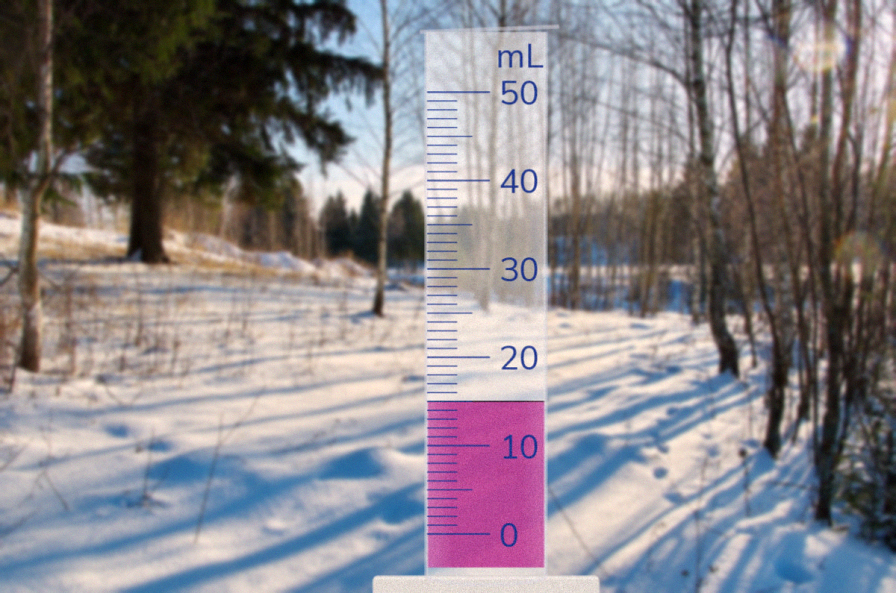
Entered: value=15 unit=mL
